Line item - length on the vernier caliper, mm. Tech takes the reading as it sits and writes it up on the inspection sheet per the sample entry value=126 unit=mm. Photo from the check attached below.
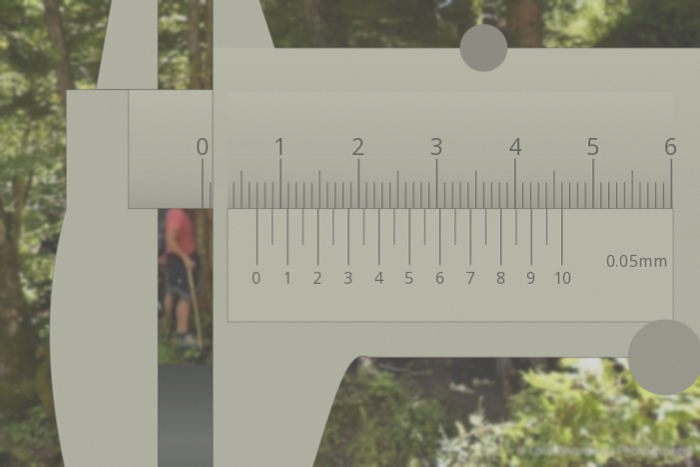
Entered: value=7.0 unit=mm
